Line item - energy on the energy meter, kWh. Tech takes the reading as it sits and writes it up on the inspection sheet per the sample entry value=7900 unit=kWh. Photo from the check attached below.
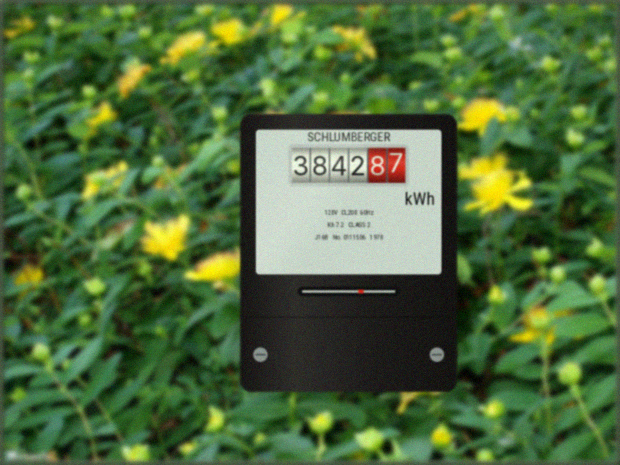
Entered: value=3842.87 unit=kWh
